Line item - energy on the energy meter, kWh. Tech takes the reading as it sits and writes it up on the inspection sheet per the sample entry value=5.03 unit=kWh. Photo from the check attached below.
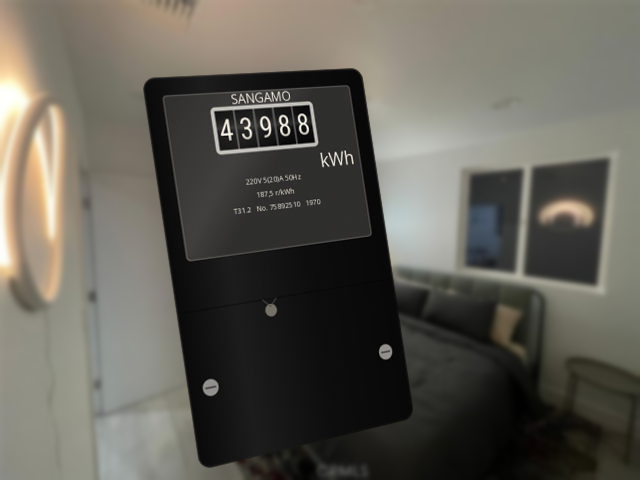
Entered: value=43988 unit=kWh
